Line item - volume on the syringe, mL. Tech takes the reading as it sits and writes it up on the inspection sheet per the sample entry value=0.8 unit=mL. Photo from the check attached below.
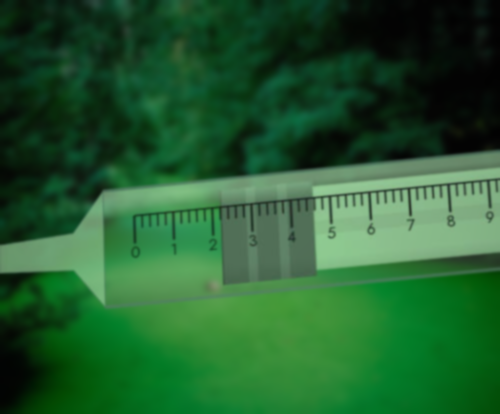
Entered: value=2.2 unit=mL
